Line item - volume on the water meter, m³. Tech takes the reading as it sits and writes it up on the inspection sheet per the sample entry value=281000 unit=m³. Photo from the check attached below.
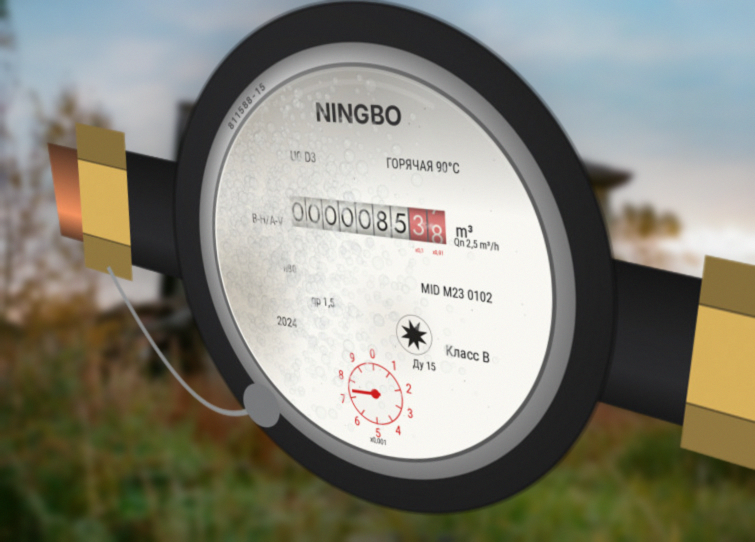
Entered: value=85.377 unit=m³
